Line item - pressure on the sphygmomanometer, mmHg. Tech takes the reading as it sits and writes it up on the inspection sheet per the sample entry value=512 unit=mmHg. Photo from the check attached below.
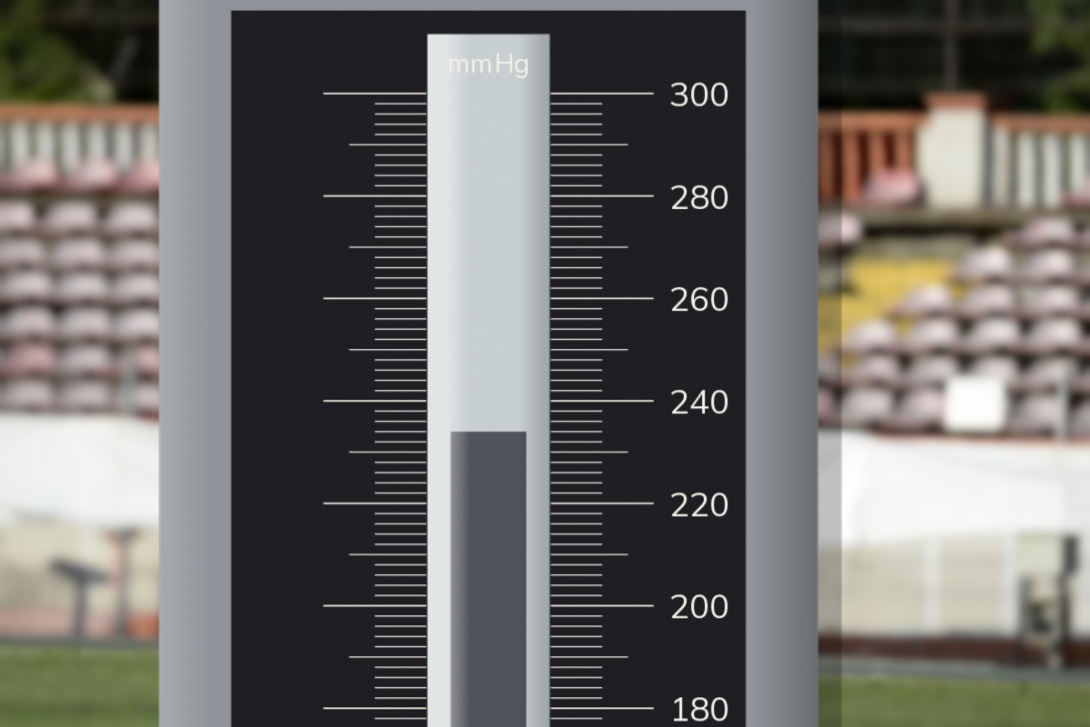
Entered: value=234 unit=mmHg
